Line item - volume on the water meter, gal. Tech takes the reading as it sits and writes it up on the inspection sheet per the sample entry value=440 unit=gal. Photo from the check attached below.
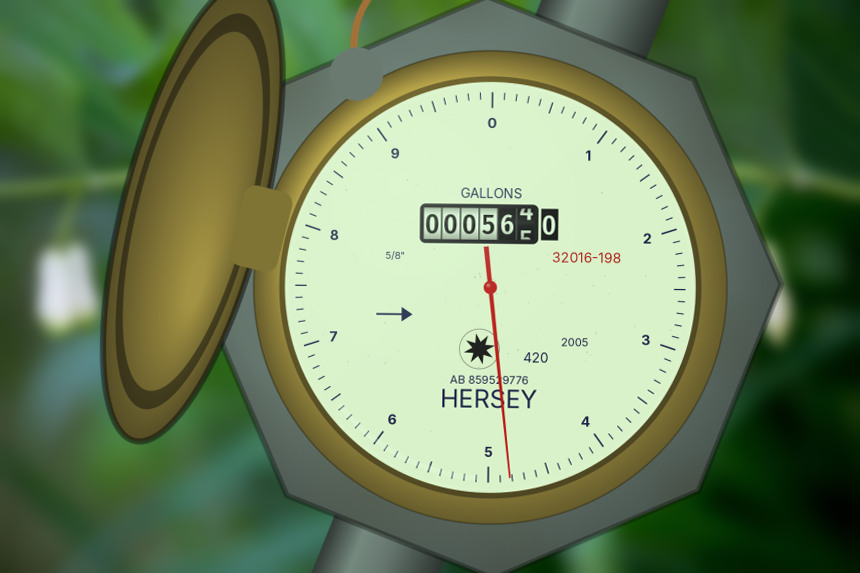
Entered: value=5644.8 unit=gal
